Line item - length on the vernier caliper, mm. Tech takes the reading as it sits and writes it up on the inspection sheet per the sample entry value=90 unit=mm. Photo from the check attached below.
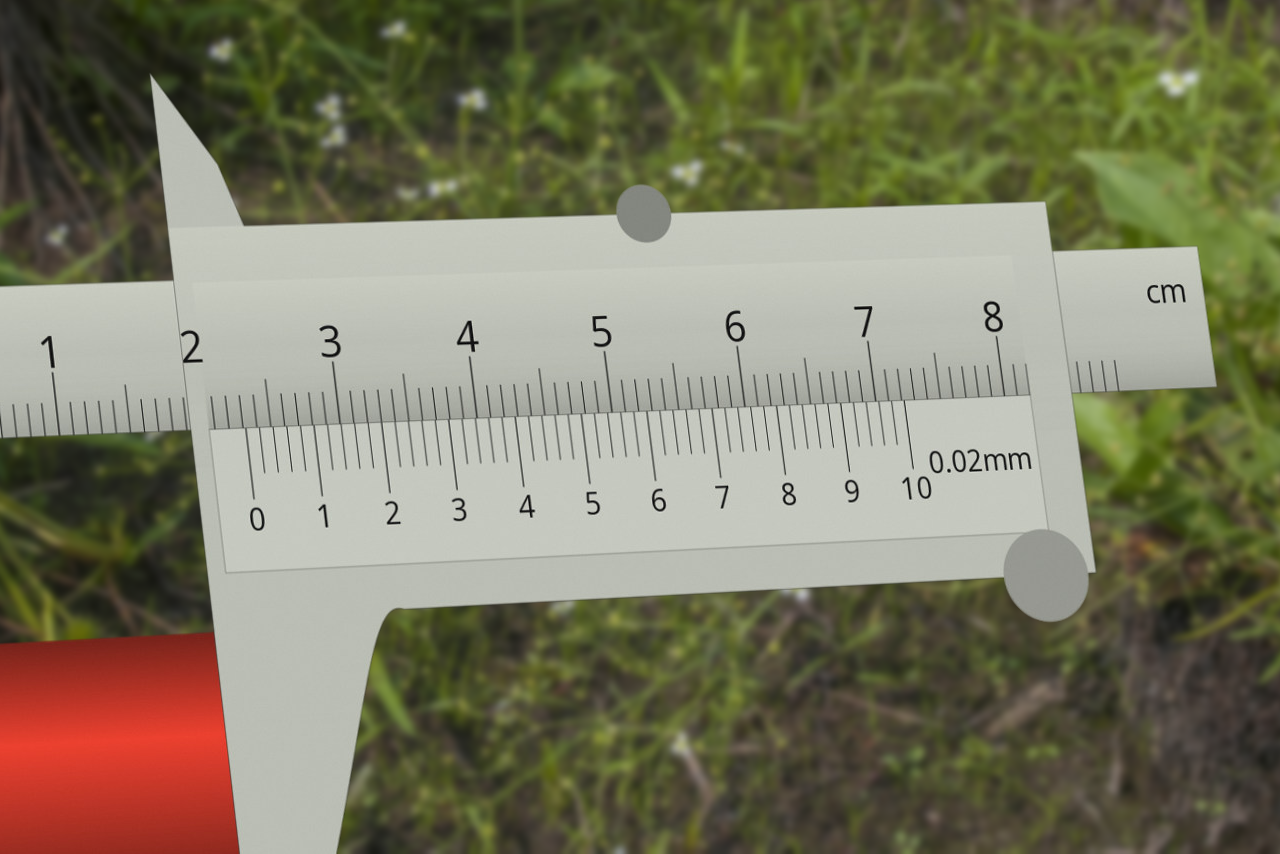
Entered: value=23.2 unit=mm
